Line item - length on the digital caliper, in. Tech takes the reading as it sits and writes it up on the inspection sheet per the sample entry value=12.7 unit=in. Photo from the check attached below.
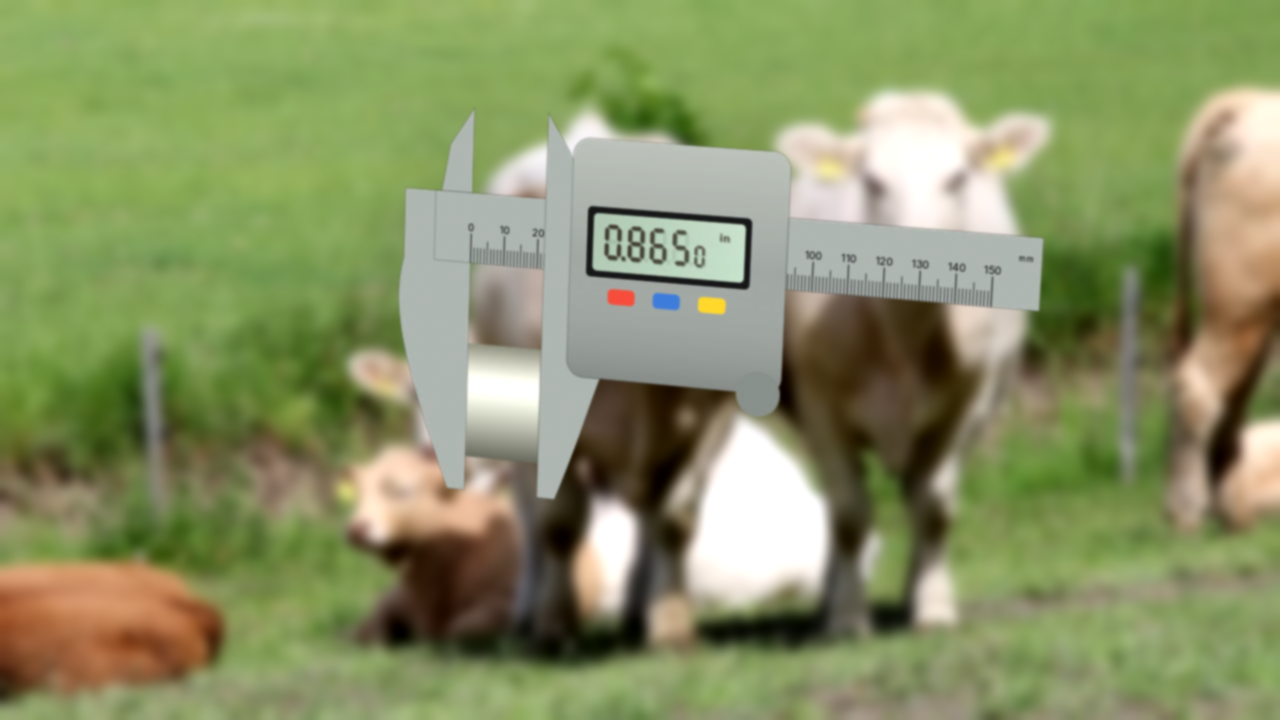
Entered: value=0.8650 unit=in
